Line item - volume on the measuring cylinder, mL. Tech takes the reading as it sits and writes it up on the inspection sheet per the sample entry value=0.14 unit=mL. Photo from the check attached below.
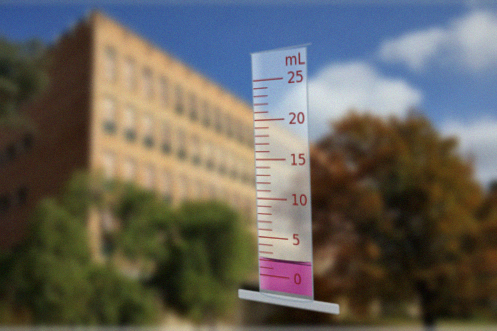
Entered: value=2 unit=mL
